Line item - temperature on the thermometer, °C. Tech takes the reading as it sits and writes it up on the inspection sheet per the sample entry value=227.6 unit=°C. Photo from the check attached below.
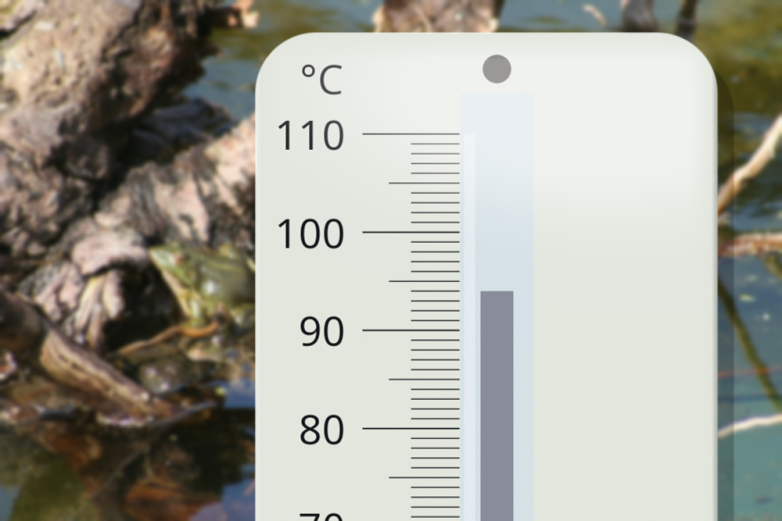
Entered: value=94 unit=°C
